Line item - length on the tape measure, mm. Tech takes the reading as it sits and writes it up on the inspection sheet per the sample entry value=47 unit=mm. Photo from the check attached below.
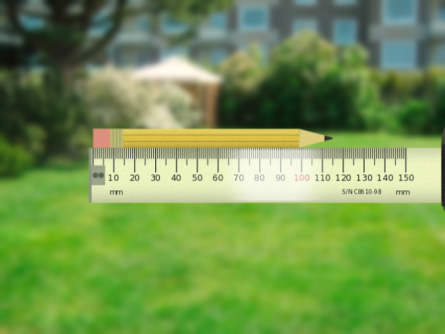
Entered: value=115 unit=mm
